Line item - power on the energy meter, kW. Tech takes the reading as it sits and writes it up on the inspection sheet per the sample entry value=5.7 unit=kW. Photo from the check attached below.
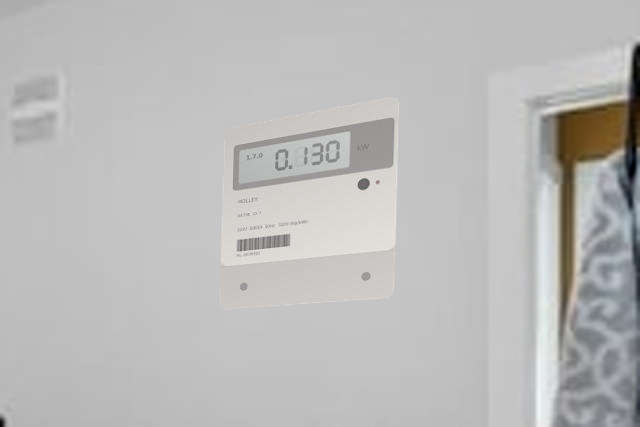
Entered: value=0.130 unit=kW
